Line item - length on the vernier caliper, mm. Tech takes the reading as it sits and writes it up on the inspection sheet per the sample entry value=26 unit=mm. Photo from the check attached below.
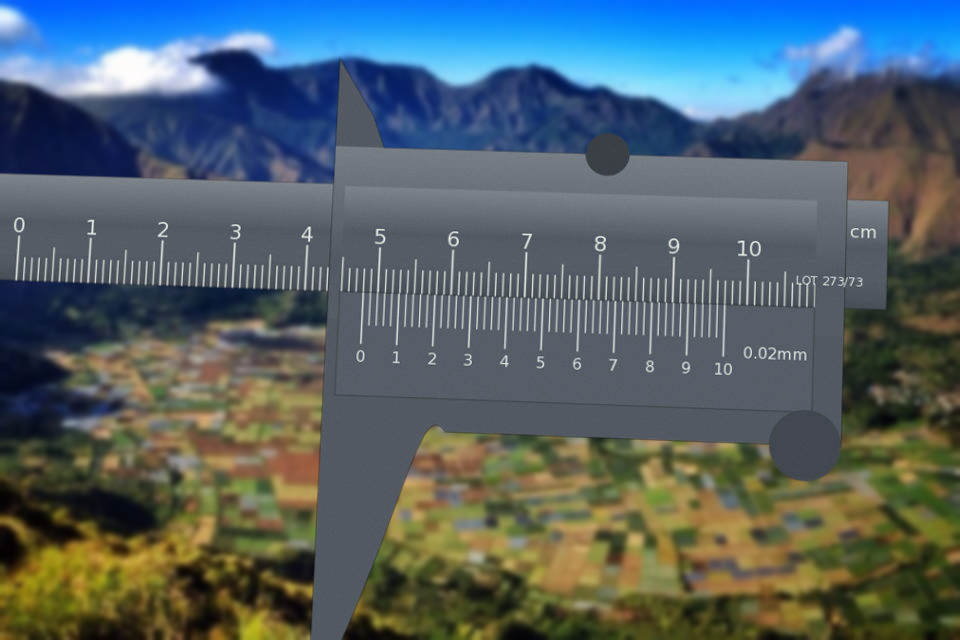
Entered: value=48.0 unit=mm
